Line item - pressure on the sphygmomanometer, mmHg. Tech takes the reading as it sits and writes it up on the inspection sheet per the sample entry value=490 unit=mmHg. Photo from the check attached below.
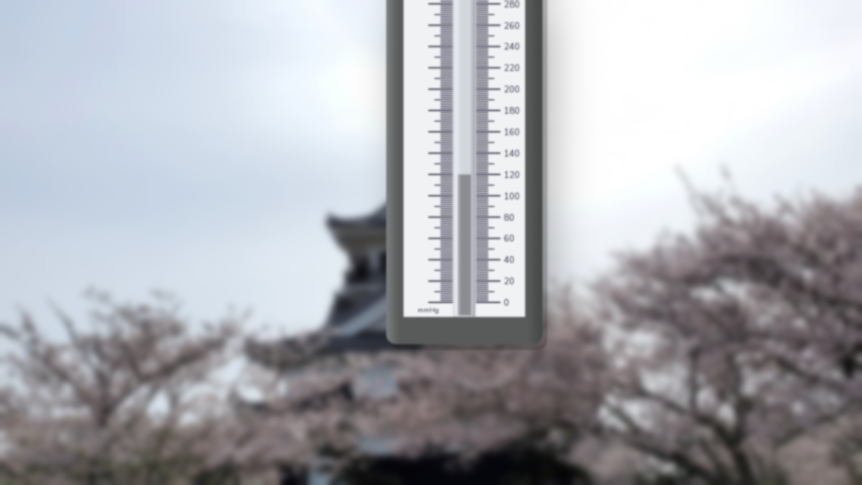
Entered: value=120 unit=mmHg
